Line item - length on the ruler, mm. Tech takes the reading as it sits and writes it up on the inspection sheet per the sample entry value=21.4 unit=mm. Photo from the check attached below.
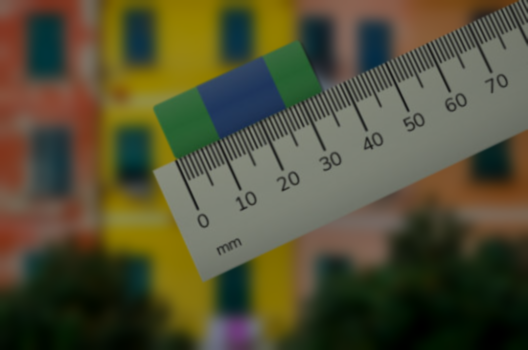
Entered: value=35 unit=mm
